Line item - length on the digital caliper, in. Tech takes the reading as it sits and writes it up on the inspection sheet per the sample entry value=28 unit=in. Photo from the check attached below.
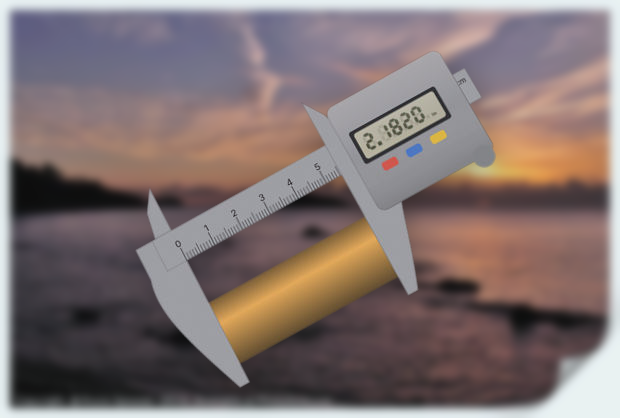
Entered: value=2.1820 unit=in
